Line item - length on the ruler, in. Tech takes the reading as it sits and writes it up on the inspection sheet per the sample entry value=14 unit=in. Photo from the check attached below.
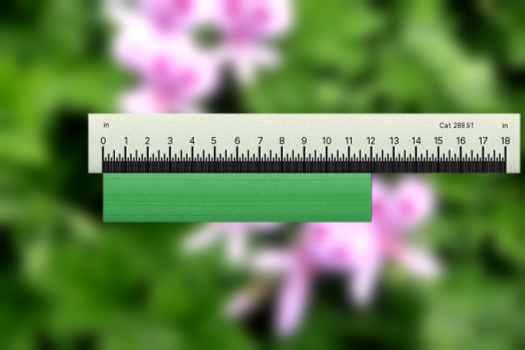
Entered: value=12 unit=in
